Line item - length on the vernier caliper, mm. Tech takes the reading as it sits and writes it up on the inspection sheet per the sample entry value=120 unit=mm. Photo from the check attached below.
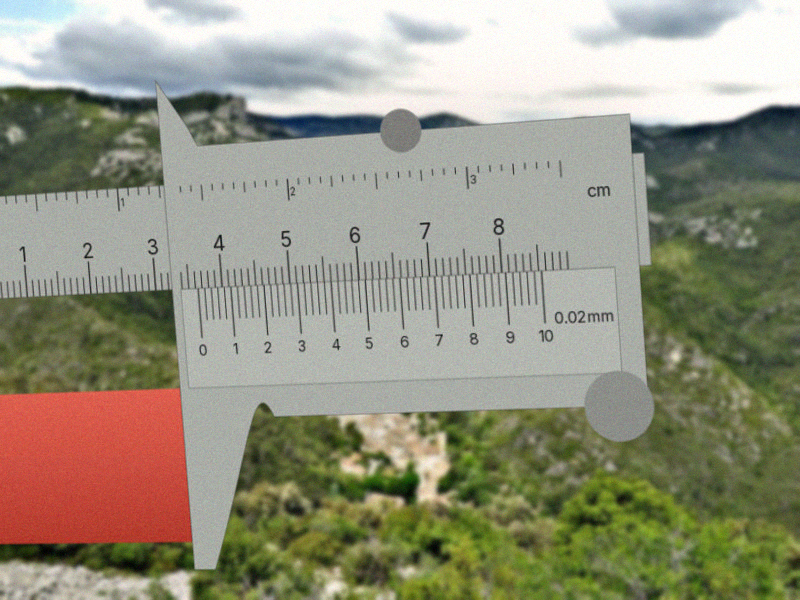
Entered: value=36.4 unit=mm
